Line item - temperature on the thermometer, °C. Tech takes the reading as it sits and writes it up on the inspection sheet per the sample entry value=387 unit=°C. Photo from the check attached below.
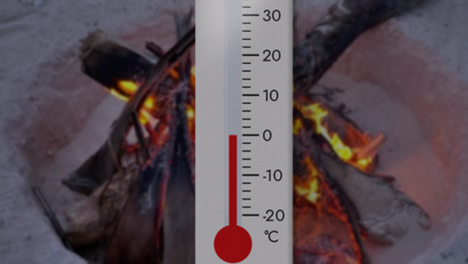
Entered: value=0 unit=°C
